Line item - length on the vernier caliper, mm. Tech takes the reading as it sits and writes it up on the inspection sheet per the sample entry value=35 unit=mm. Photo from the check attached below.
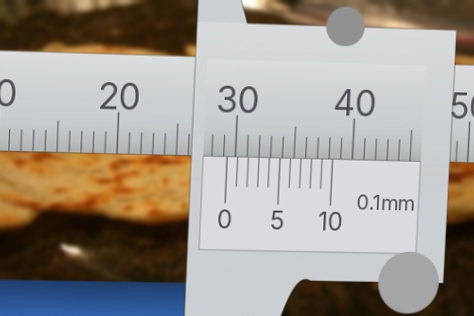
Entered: value=29.3 unit=mm
